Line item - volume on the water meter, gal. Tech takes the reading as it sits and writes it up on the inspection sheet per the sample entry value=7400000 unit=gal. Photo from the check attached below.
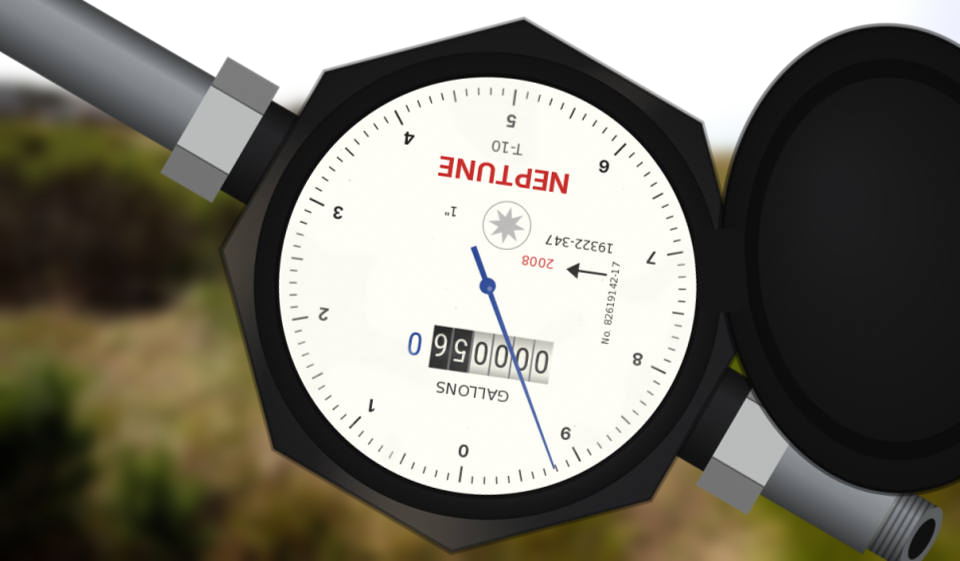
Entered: value=559.2 unit=gal
